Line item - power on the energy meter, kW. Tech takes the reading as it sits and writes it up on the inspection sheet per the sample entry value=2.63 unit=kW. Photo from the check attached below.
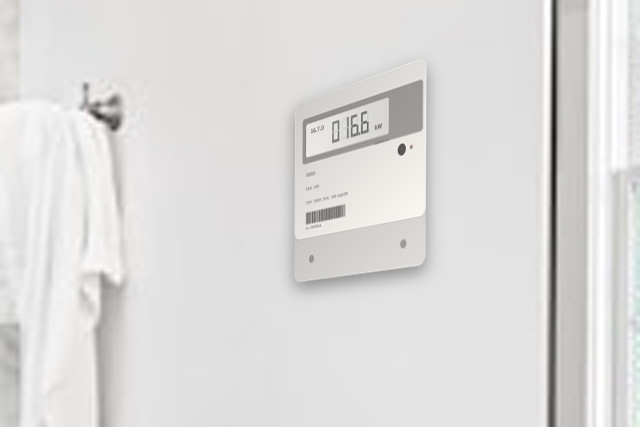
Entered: value=16.6 unit=kW
